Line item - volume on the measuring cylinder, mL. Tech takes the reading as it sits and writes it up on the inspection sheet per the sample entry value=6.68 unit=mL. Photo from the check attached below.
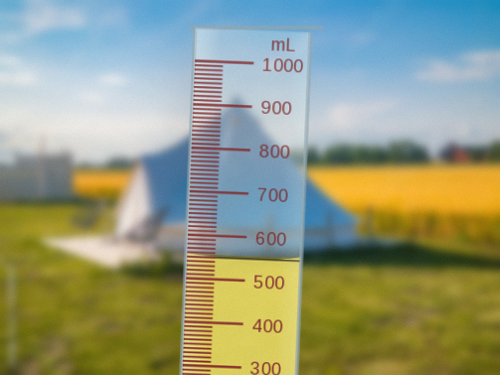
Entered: value=550 unit=mL
